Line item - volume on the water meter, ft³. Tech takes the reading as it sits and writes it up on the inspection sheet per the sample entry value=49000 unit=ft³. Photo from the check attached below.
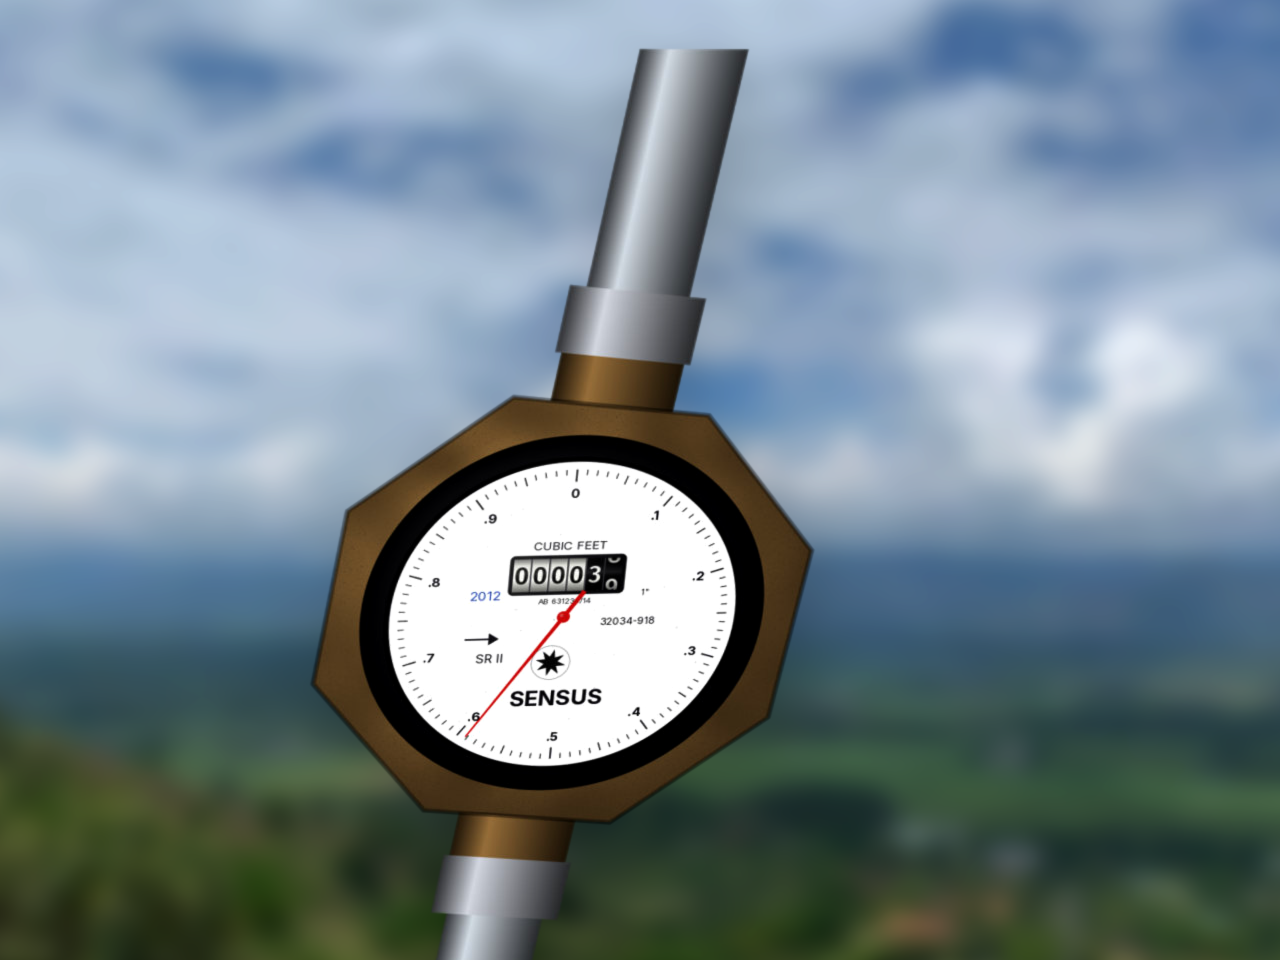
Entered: value=38.59 unit=ft³
